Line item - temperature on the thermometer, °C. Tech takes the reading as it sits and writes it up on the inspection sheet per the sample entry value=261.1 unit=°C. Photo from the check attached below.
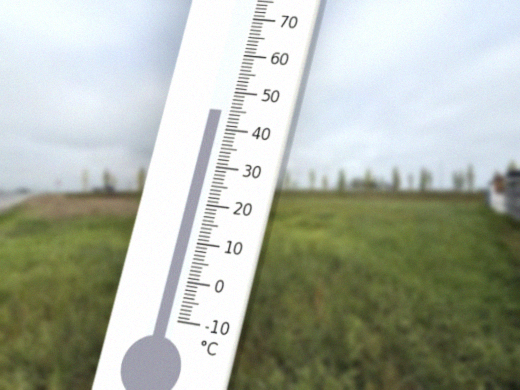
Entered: value=45 unit=°C
